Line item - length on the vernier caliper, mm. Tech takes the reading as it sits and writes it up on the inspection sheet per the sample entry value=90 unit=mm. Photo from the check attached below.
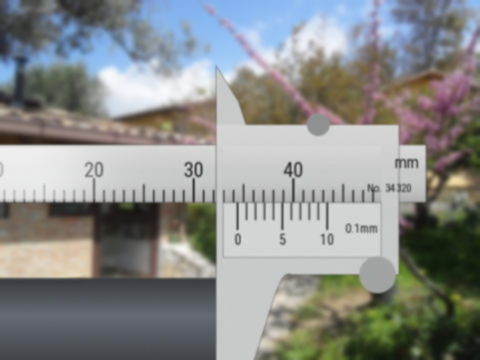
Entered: value=34.4 unit=mm
